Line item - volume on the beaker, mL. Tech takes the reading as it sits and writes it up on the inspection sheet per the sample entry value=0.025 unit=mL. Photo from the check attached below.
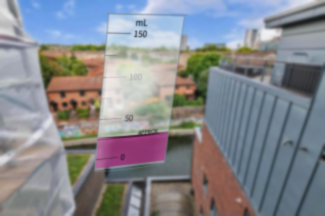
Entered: value=25 unit=mL
